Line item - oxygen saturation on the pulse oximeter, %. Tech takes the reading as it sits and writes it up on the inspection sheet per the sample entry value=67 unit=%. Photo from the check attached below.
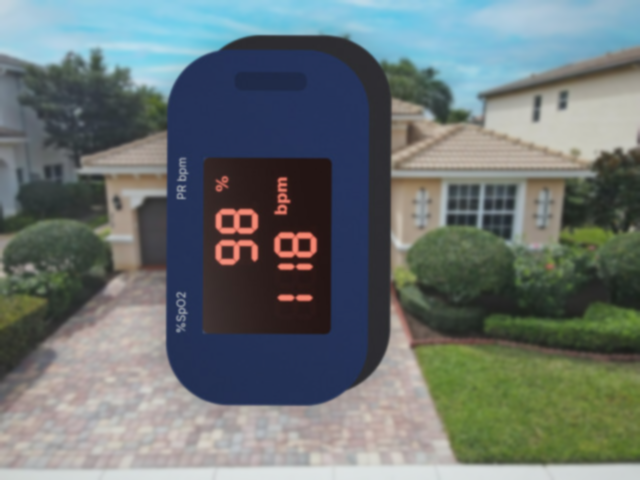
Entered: value=98 unit=%
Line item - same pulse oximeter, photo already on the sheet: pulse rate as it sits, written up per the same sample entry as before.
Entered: value=118 unit=bpm
